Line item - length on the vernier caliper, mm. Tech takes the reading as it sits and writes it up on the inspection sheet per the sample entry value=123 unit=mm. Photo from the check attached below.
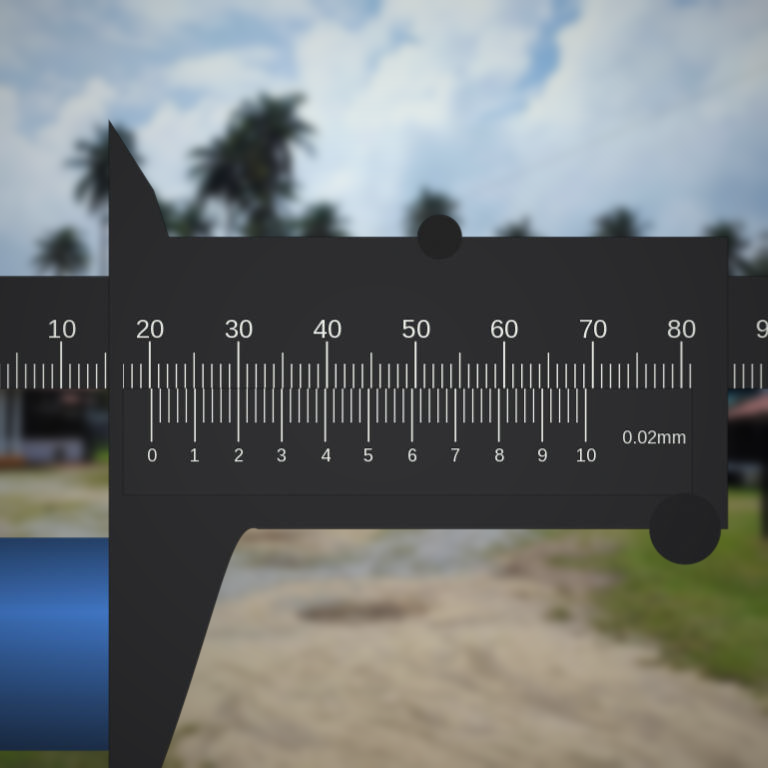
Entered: value=20.2 unit=mm
